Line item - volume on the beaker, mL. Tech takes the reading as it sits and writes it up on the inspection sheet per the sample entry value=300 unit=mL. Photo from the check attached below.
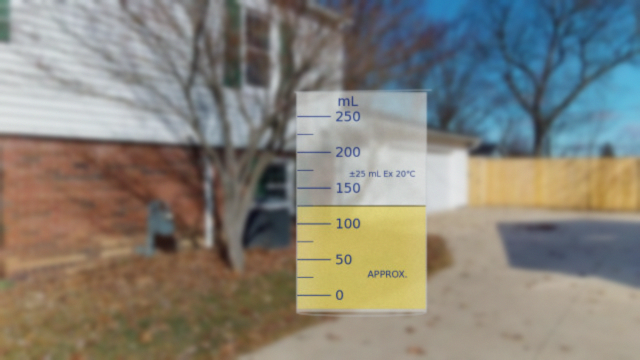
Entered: value=125 unit=mL
